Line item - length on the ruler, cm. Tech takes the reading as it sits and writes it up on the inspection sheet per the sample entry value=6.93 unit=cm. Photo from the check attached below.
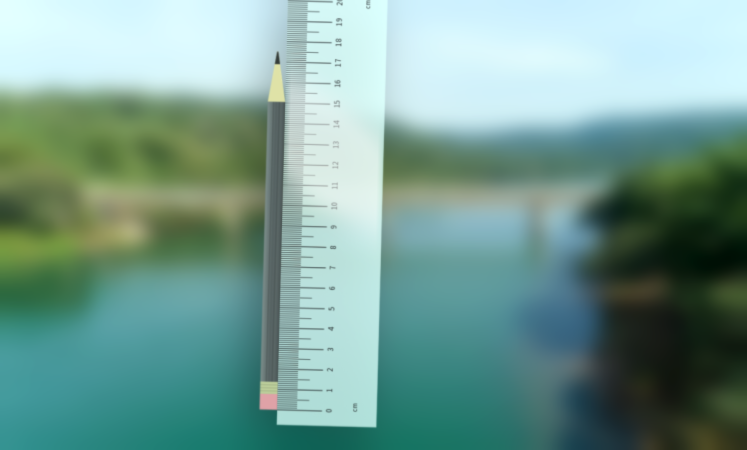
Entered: value=17.5 unit=cm
